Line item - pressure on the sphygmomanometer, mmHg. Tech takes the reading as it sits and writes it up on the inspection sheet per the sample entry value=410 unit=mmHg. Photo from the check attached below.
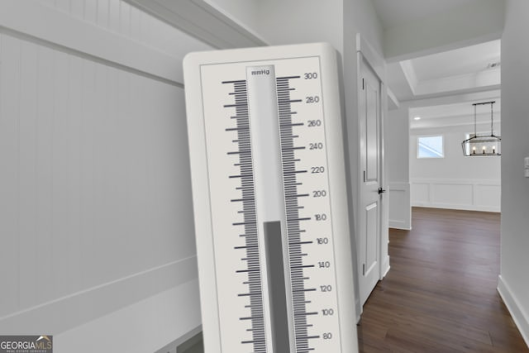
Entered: value=180 unit=mmHg
